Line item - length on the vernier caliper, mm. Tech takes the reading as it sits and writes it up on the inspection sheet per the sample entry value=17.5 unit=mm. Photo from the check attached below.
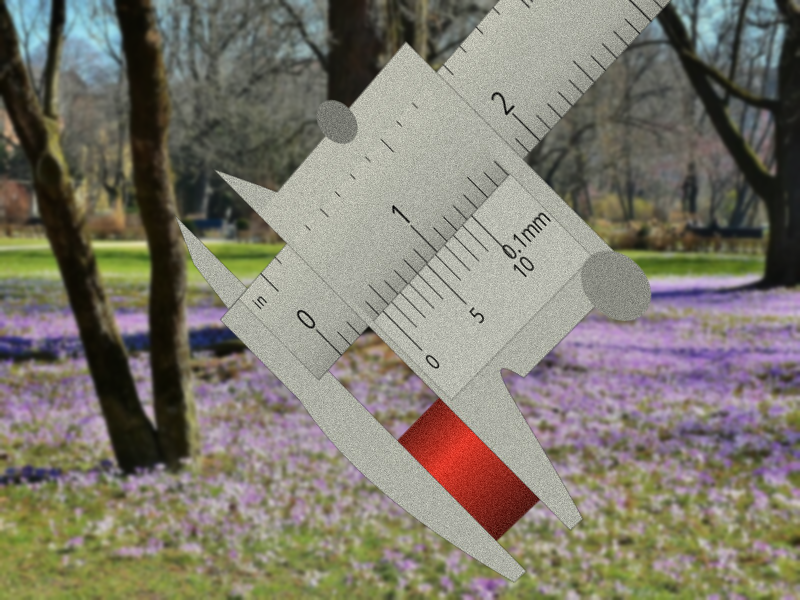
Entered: value=4.4 unit=mm
